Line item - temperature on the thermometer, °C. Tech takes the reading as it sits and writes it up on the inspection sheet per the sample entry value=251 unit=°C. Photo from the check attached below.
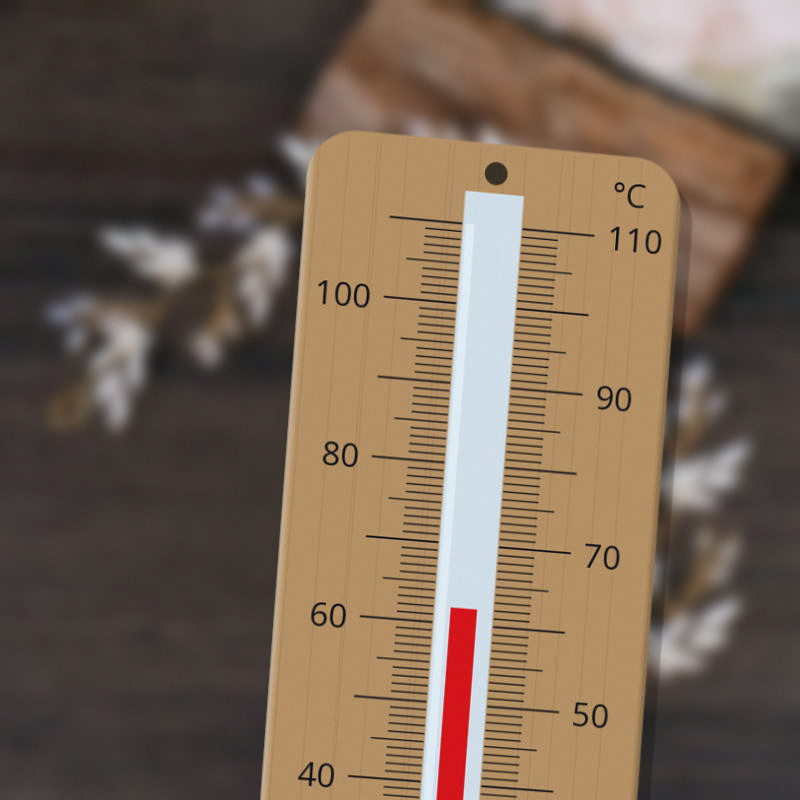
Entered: value=62 unit=°C
